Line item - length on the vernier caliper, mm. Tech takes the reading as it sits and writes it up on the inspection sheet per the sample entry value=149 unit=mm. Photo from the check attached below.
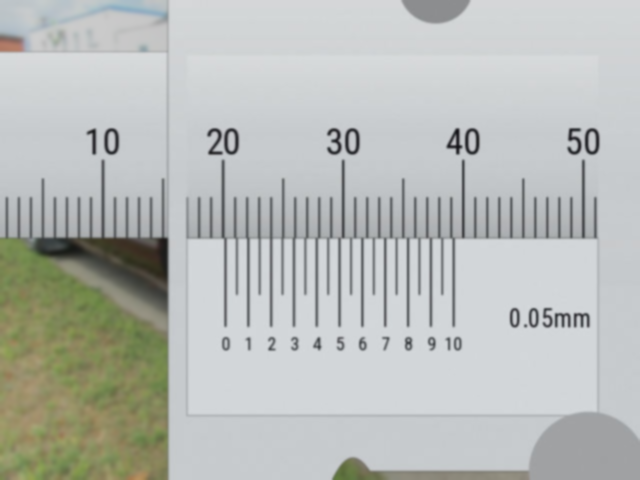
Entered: value=20.2 unit=mm
